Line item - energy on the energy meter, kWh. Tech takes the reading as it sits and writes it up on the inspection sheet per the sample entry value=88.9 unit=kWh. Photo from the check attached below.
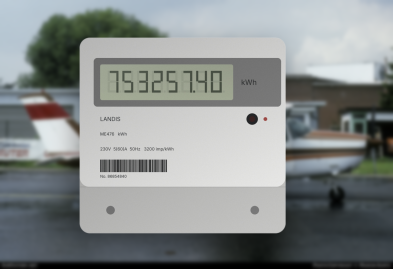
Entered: value=753257.40 unit=kWh
